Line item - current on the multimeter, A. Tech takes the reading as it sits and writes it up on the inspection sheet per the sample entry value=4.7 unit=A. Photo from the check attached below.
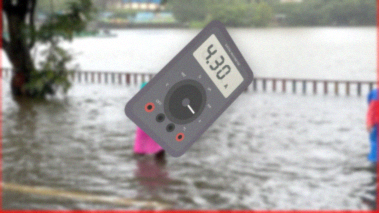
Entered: value=4.30 unit=A
